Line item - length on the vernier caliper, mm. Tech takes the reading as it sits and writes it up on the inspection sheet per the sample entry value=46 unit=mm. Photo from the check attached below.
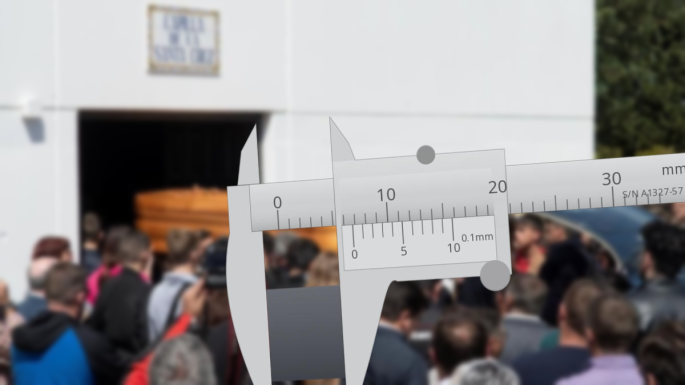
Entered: value=6.8 unit=mm
